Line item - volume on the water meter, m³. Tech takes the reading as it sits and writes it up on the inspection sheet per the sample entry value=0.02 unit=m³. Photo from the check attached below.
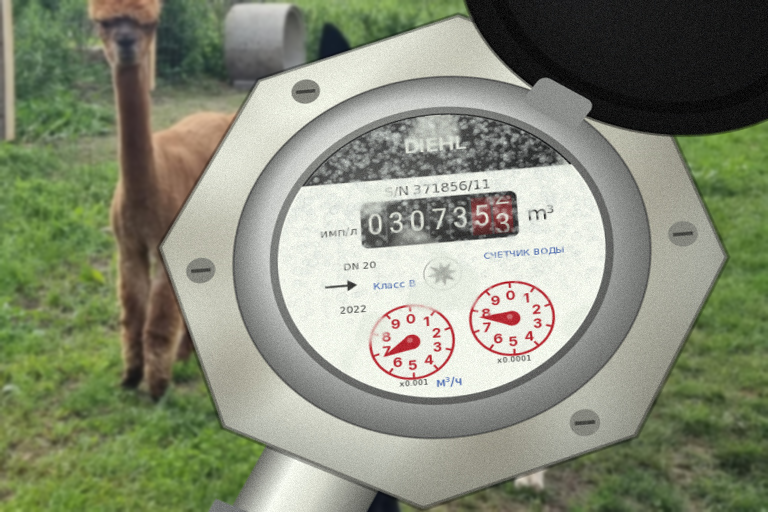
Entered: value=3073.5267 unit=m³
